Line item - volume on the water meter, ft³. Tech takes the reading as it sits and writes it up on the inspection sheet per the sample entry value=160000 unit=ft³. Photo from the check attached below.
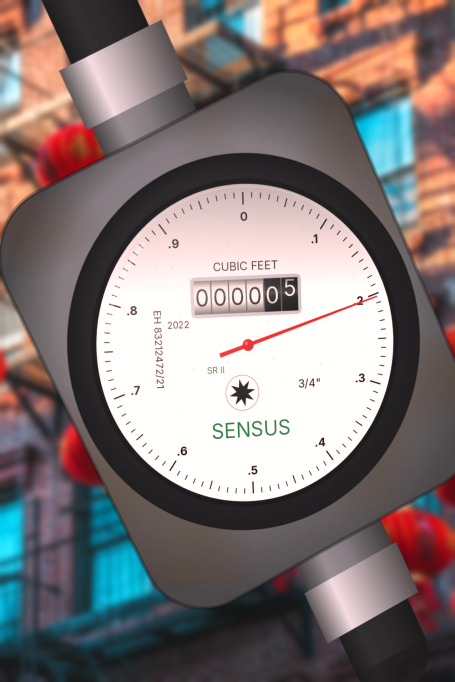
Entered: value=5.20 unit=ft³
